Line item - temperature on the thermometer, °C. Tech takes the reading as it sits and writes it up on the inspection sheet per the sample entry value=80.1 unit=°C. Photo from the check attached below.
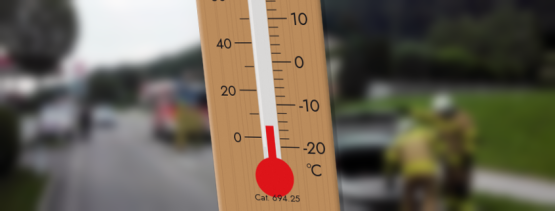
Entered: value=-15 unit=°C
